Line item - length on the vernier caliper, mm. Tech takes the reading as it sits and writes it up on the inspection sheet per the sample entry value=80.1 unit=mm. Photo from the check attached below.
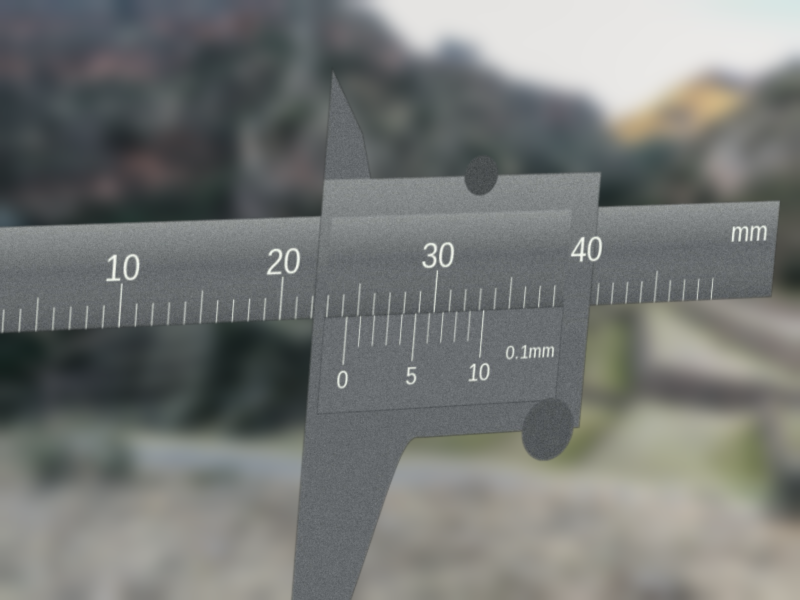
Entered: value=24.3 unit=mm
